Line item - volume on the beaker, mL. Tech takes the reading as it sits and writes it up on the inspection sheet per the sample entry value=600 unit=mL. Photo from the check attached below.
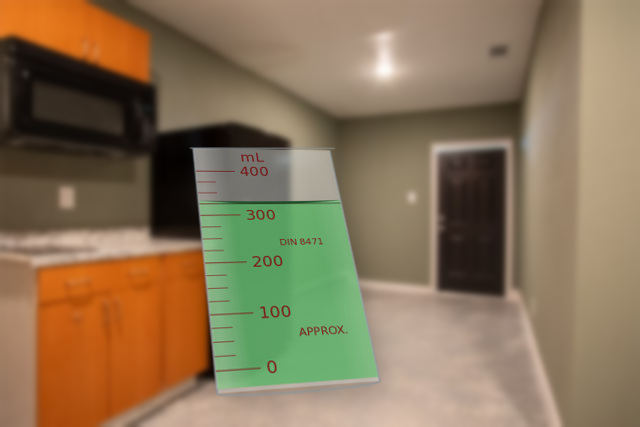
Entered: value=325 unit=mL
